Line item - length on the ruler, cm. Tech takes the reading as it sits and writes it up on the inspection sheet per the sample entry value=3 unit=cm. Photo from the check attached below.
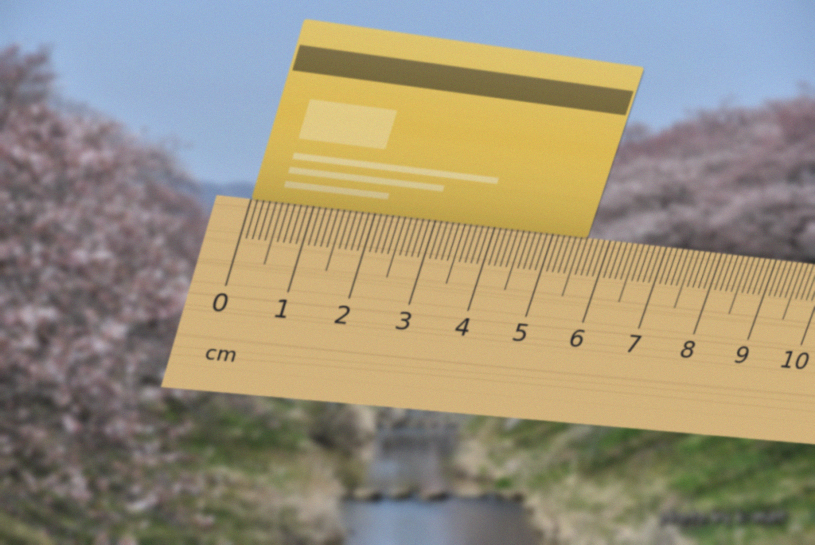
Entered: value=5.6 unit=cm
